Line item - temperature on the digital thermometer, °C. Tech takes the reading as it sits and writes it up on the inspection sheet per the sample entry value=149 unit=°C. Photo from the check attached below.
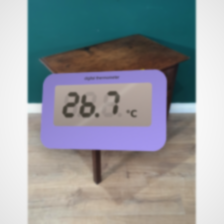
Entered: value=26.7 unit=°C
